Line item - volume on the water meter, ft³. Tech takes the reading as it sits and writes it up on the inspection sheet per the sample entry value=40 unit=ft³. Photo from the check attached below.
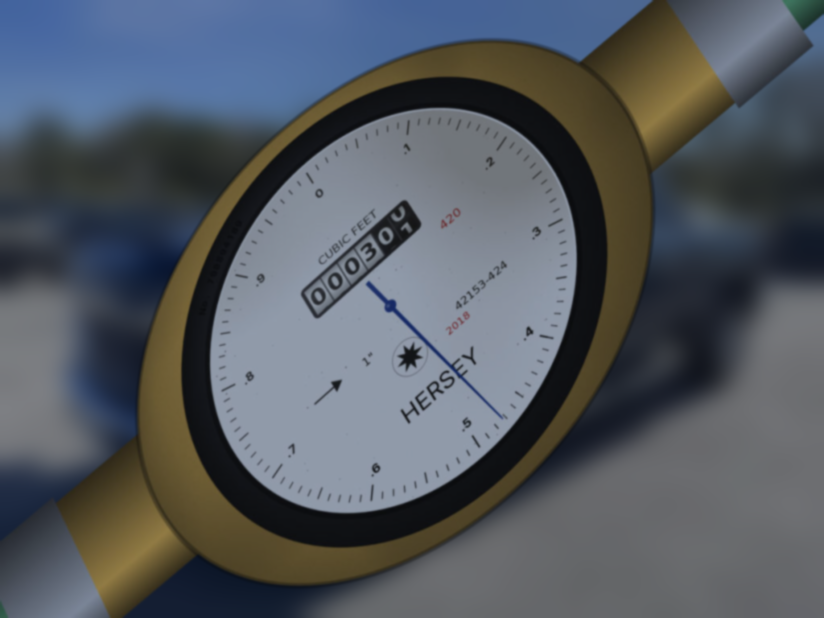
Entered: value=300.47 unit=ft³
